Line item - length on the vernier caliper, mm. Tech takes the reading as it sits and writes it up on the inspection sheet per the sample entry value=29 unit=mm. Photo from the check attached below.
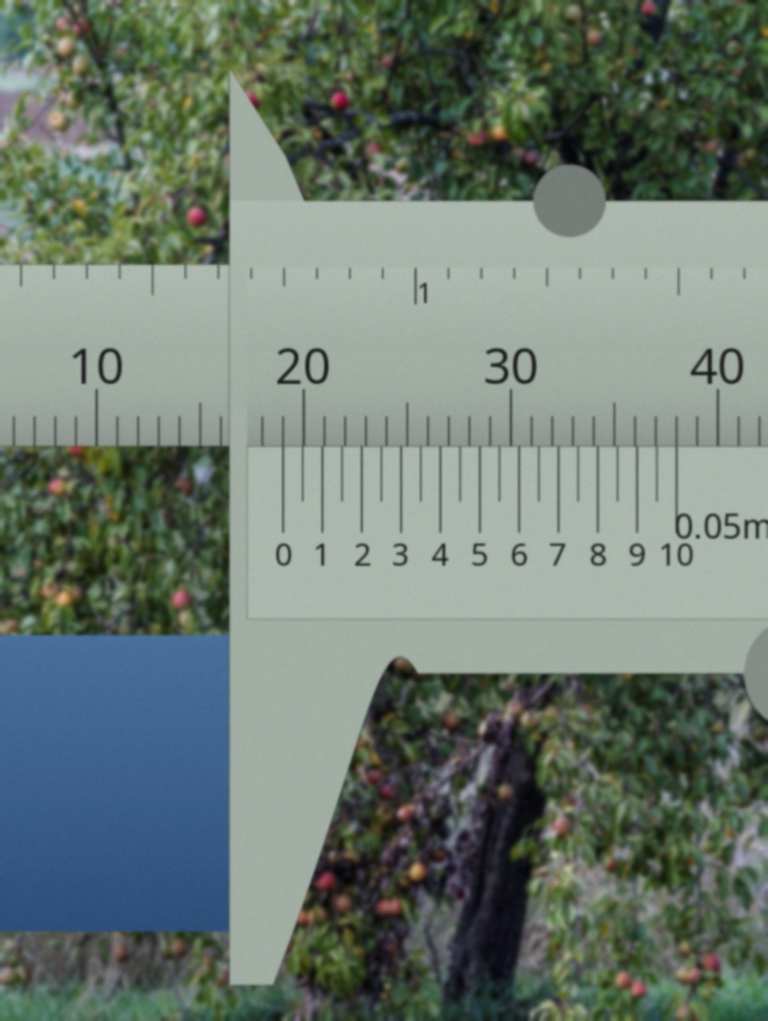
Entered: value=19.0 unit=mm
